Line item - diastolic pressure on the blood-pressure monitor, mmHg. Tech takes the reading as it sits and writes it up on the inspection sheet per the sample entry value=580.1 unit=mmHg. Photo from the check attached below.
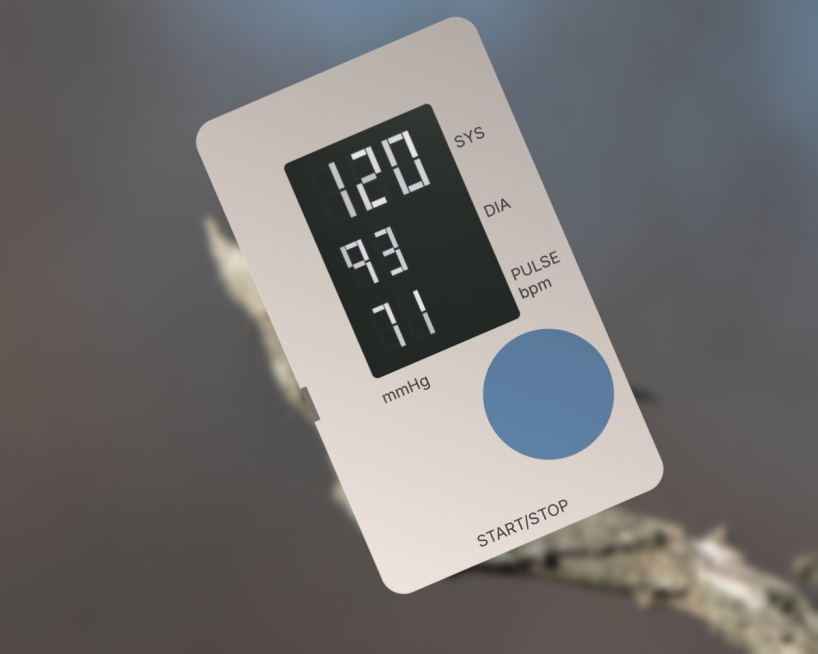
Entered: value=93 unit=mmHg
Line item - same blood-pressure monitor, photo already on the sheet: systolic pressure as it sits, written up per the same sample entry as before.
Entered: value=120 unit=mmHg
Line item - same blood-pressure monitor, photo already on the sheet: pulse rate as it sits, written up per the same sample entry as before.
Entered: value=71 unit=bpm
